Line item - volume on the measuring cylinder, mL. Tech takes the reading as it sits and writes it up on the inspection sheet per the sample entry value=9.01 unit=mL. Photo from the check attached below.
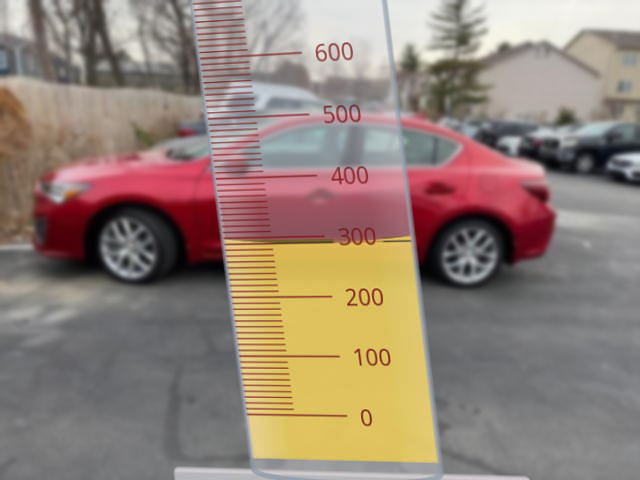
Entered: value=290 unit=mL
